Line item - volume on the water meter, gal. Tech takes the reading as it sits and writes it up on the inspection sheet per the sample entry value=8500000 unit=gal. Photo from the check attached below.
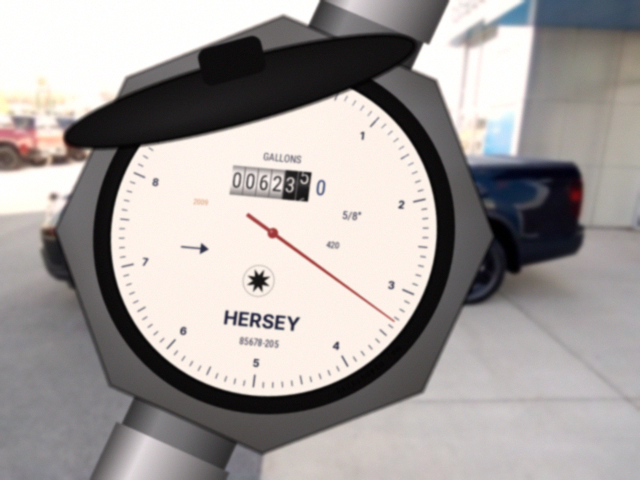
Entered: value=62353.3 unit=gal
